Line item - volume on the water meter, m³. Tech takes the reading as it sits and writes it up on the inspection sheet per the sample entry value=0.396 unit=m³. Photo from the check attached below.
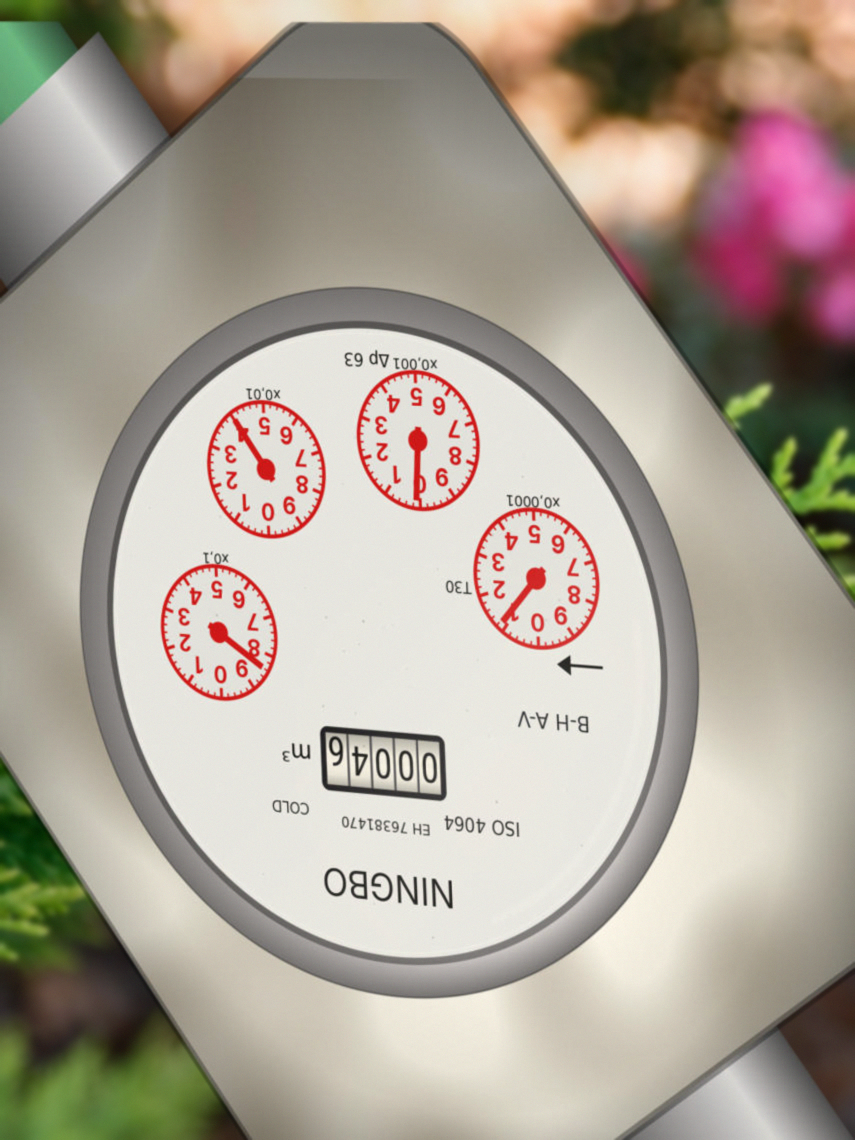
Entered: value=45.8401 unit=m³
